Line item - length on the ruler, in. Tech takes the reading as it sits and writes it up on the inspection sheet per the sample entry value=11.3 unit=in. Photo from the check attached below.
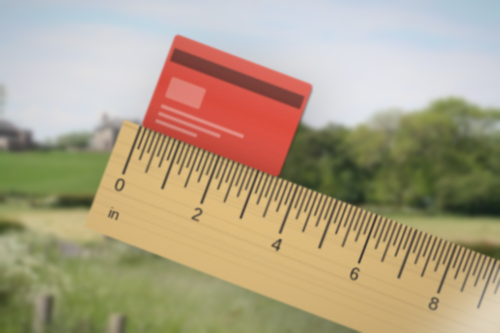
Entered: value=3.5 unit=in
